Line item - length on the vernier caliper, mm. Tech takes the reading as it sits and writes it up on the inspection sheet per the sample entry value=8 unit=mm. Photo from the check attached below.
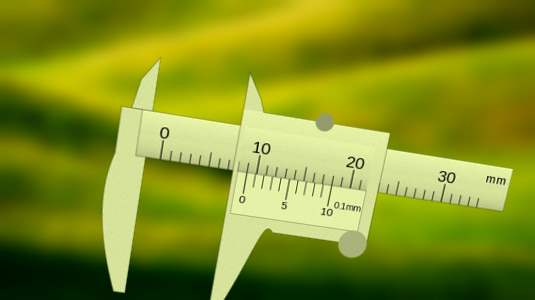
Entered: value=9.0 unit=mm
